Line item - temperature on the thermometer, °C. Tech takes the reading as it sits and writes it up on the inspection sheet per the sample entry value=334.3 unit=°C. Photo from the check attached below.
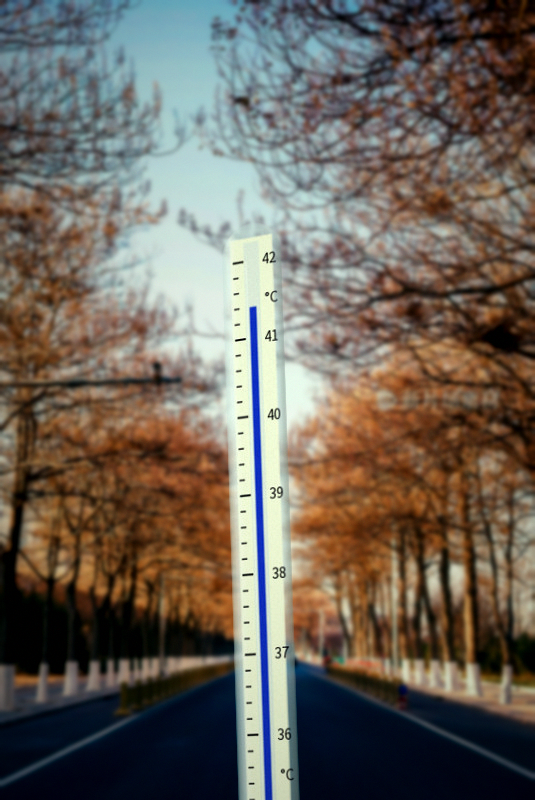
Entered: value=41.4 unit=°C
